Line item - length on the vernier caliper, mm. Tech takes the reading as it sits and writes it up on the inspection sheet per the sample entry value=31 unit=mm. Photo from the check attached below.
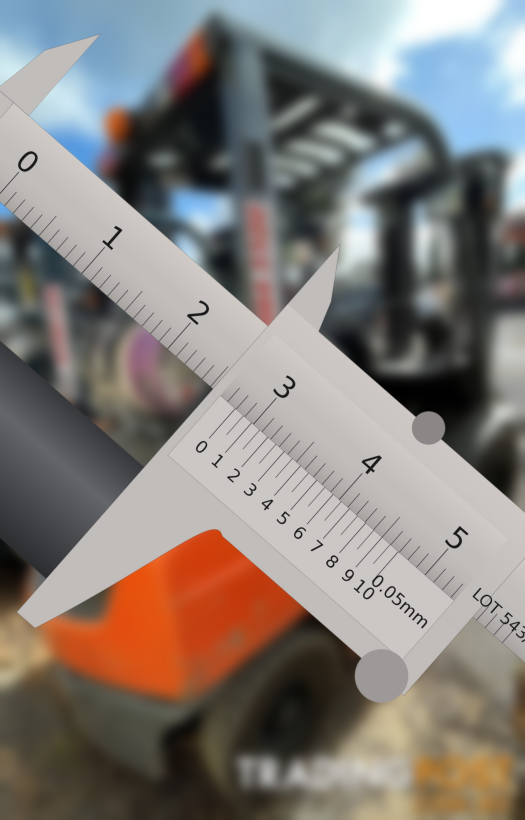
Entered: value=27.9 unit=mm
